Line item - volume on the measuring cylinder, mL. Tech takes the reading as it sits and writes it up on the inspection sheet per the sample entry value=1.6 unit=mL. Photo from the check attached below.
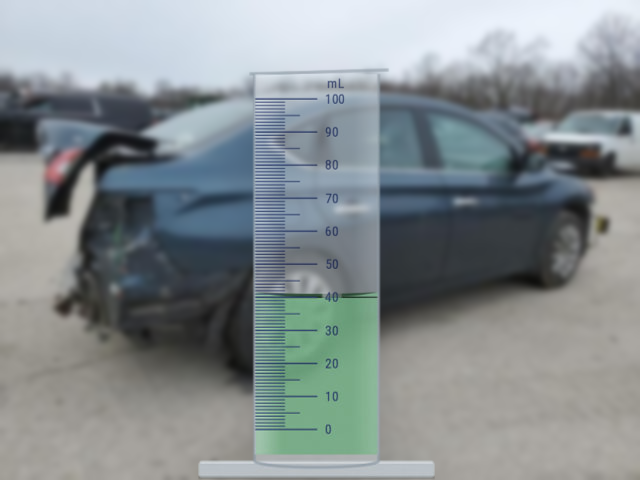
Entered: value=40 unit=mL
